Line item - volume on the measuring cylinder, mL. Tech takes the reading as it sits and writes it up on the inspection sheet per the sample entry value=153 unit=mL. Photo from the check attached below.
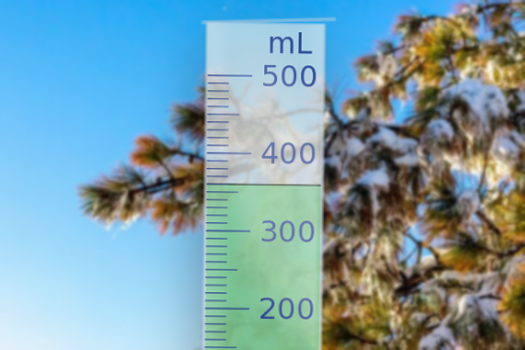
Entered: value=360 unit=mL
